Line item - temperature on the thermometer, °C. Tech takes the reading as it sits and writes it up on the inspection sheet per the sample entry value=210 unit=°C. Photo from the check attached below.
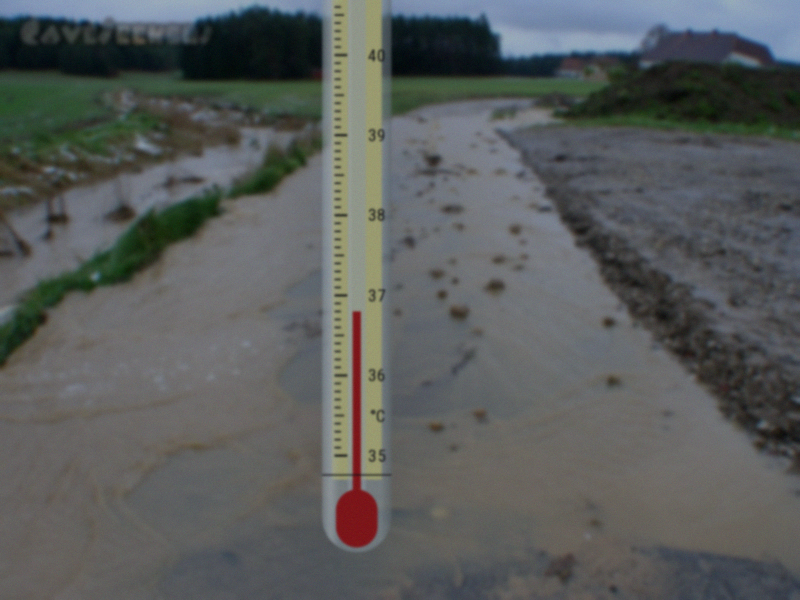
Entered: value=36.8 unit=°C
